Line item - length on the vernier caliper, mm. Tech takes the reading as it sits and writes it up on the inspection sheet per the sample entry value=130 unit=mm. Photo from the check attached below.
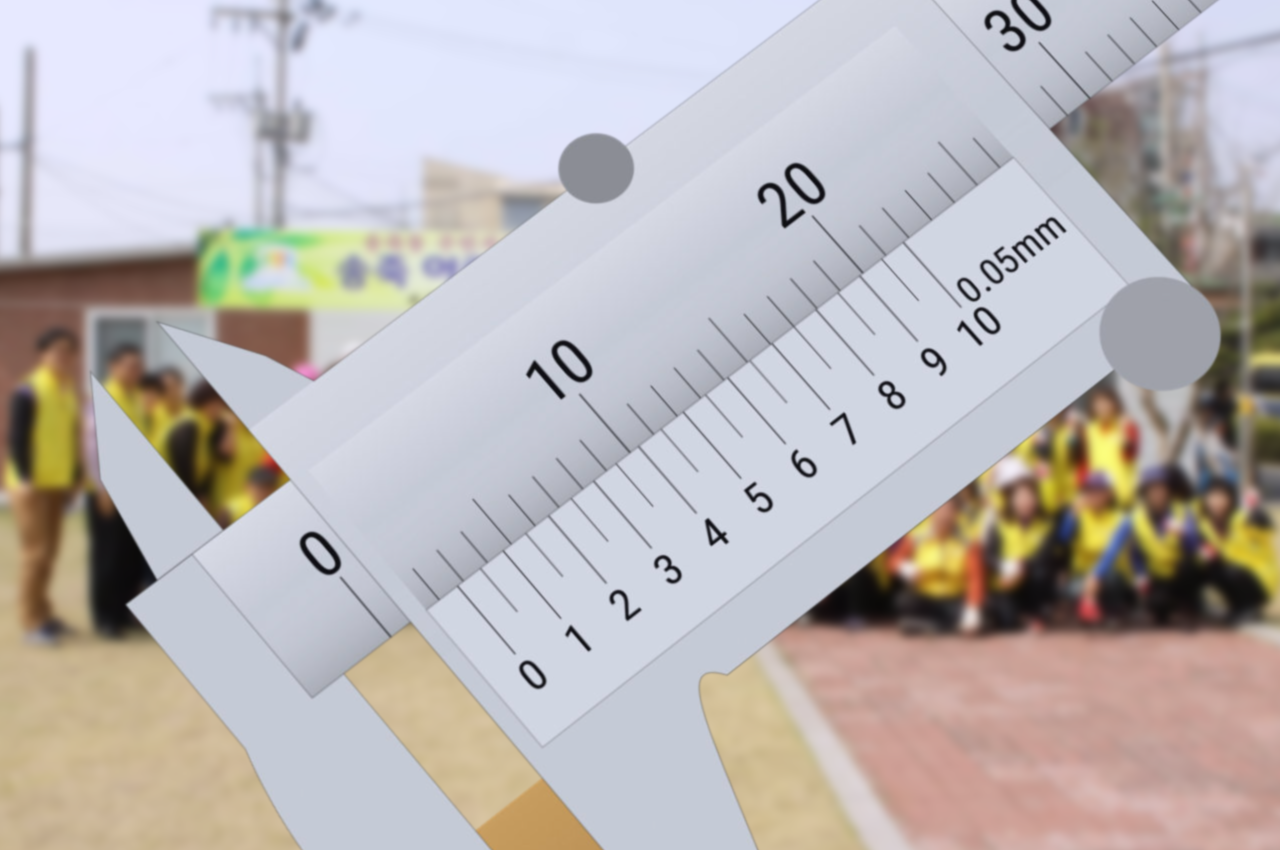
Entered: value=2.75 unit=mm
